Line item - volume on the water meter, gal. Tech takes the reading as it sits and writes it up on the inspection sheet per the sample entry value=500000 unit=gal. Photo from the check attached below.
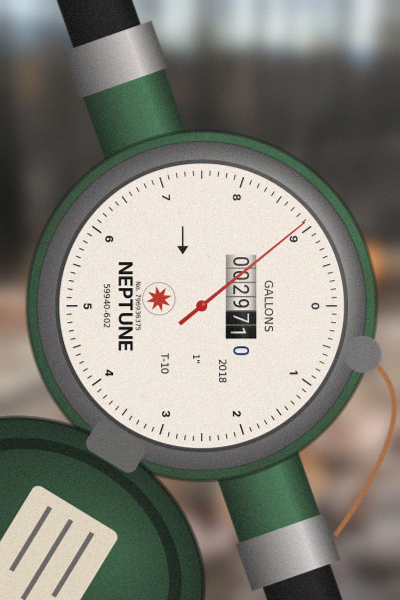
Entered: value=29708.9 unit=gal
